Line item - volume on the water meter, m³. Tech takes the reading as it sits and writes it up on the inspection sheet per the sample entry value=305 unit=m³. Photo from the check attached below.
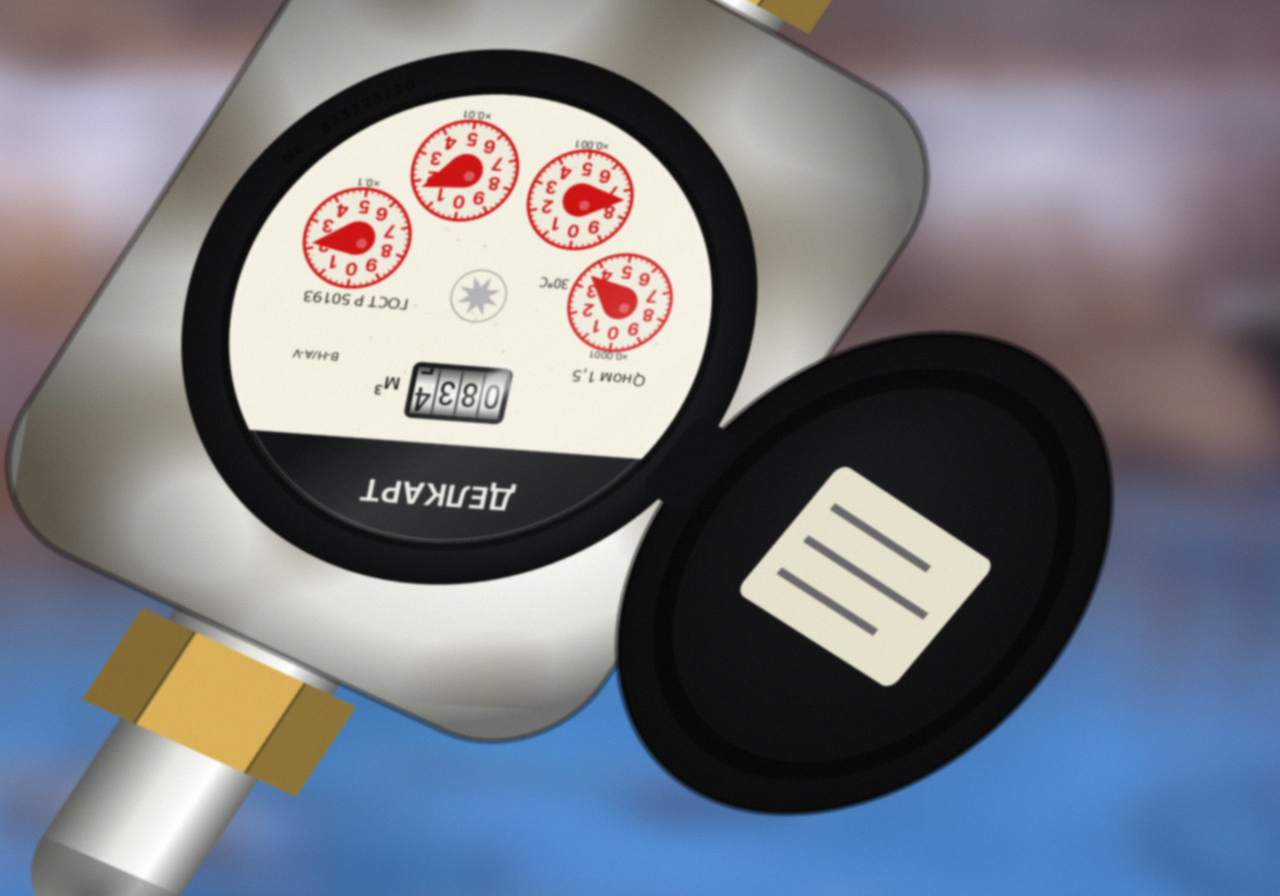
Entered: value=834.2173 unit=m³
